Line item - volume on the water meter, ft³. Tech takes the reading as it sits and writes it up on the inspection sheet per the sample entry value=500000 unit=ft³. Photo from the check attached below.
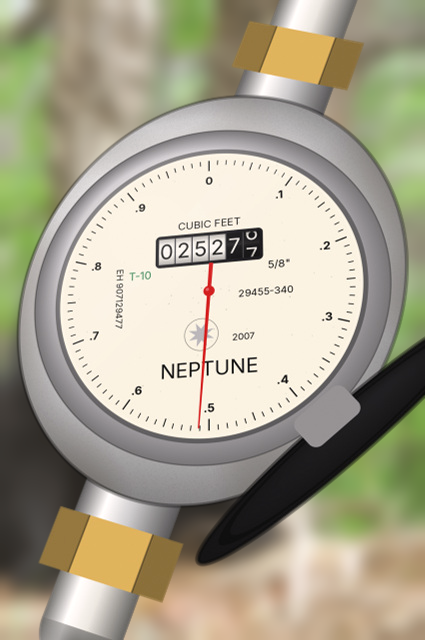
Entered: value=25276.51 unit=ft³
